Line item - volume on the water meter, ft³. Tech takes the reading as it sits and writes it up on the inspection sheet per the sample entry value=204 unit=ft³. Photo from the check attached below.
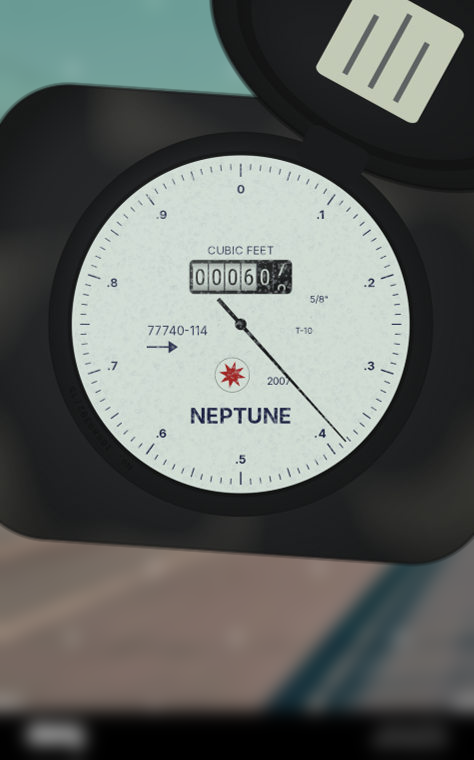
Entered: value=607.38 unit=ft³
